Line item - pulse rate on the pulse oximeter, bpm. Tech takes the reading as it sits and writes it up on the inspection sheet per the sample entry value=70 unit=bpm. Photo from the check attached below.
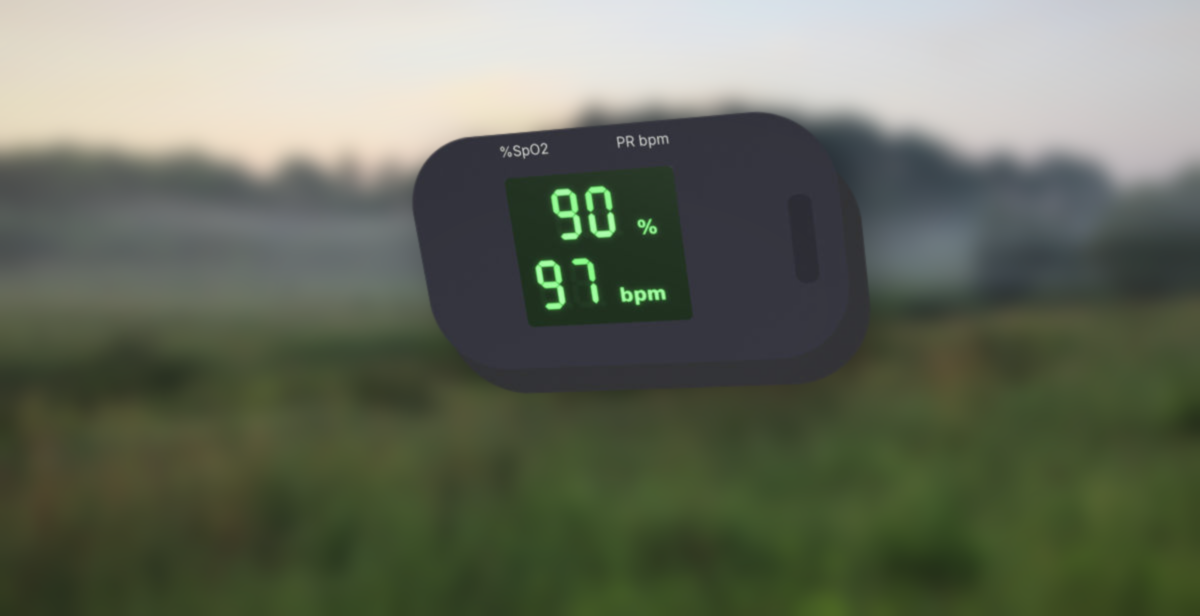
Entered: value=97 unit=bpm
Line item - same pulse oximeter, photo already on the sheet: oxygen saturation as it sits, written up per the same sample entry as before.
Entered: value=90 unit=%
